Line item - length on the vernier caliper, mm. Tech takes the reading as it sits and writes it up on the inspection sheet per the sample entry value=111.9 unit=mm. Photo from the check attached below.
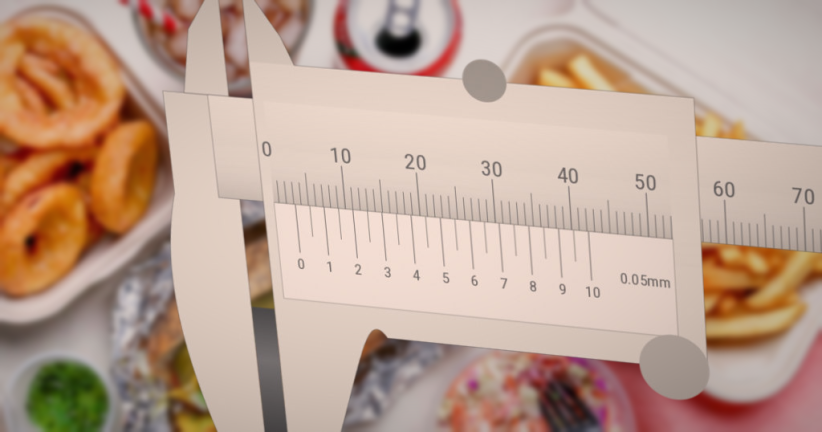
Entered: value=3.2 unit=mm
